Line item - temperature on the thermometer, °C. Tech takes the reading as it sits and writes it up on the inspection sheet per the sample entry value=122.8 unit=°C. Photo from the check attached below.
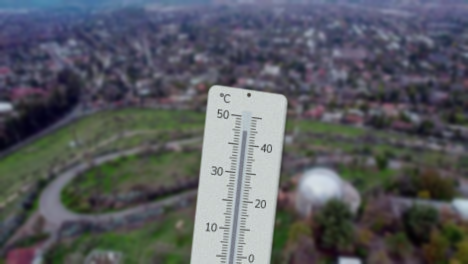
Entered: value=45 unit=°C
